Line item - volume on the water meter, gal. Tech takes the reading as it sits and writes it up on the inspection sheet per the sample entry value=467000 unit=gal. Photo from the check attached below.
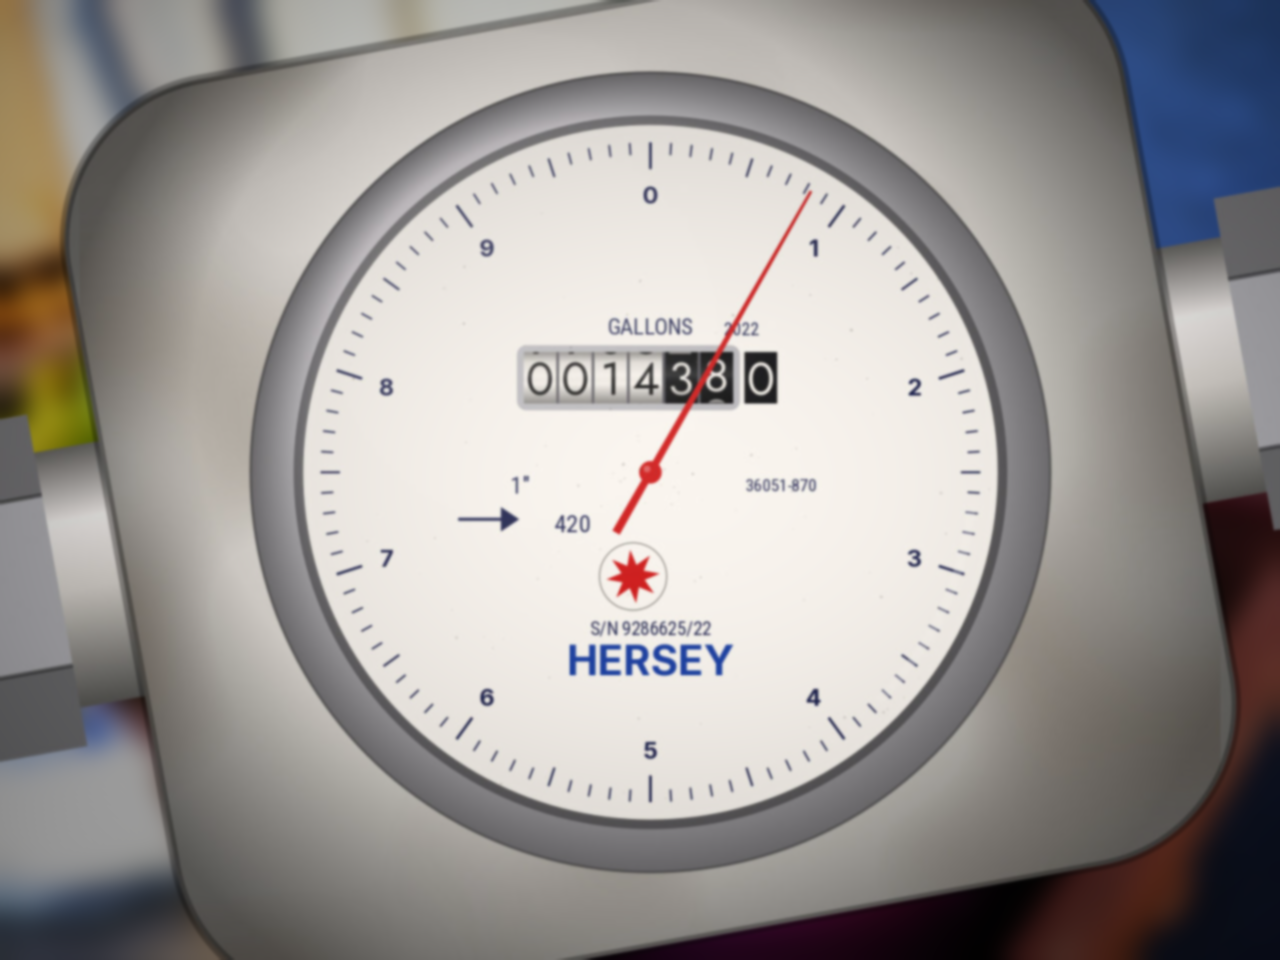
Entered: value=14380.8 unit=gal
